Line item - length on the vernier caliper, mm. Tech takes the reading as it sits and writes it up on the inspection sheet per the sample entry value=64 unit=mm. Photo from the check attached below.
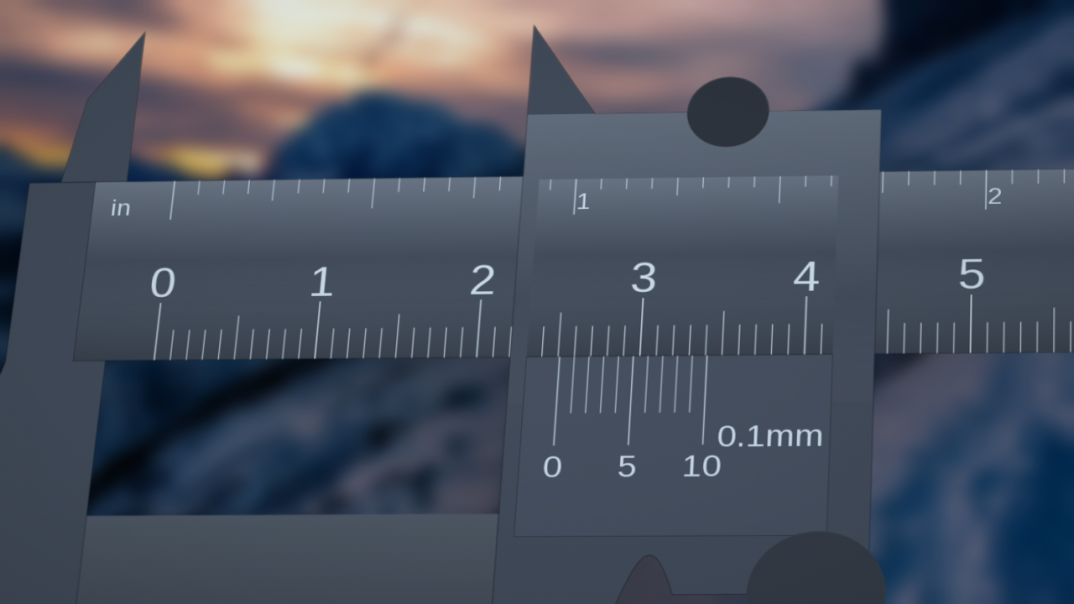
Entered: value=25.1 unit=mm
